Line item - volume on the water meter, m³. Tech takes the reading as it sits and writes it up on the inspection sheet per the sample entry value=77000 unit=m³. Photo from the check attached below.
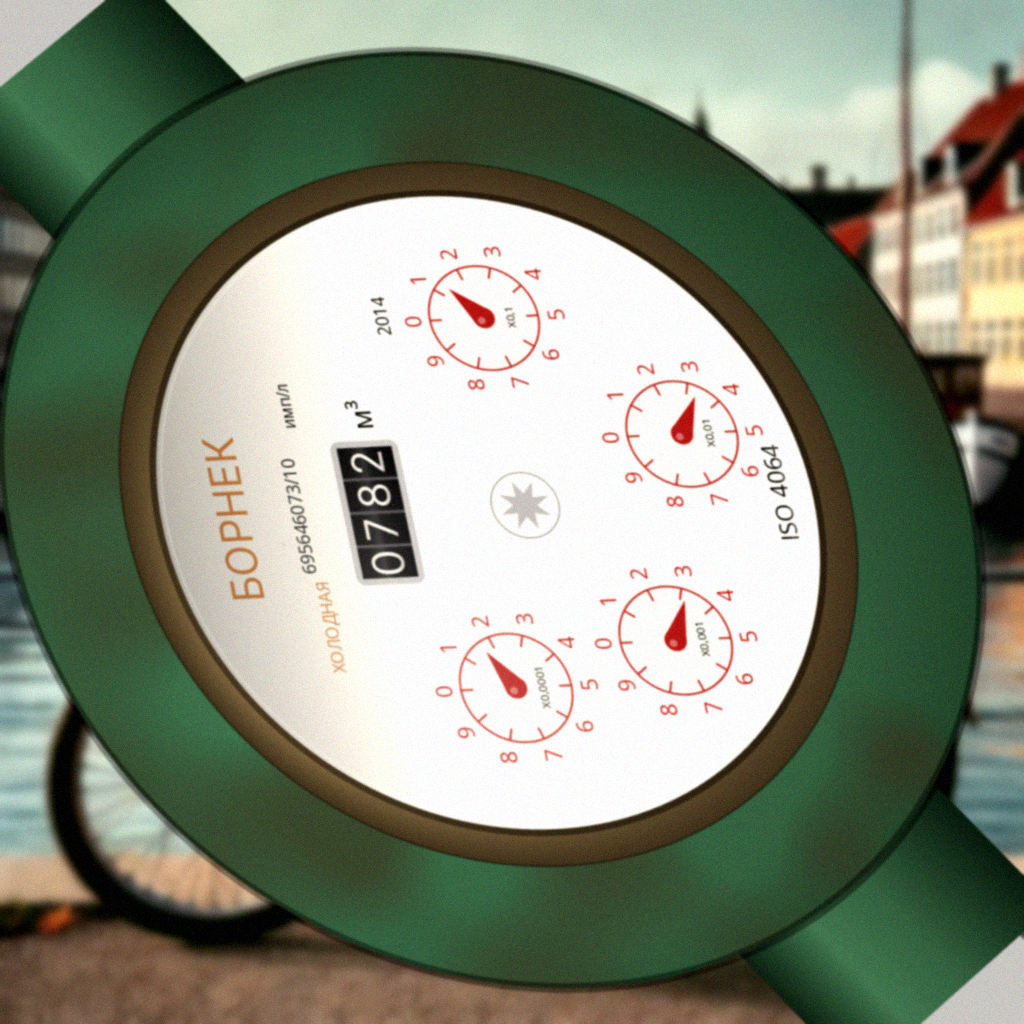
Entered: value=782.1331 unit=m³
